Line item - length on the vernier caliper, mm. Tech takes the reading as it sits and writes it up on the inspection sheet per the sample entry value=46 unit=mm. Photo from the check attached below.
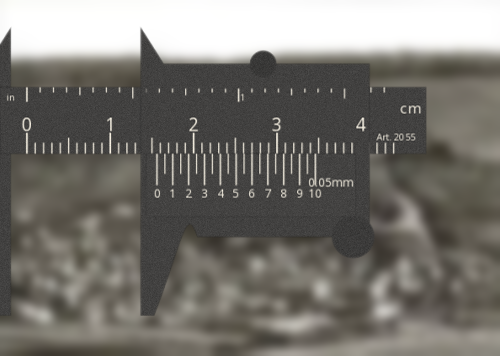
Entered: value=15.6 unit=mm
